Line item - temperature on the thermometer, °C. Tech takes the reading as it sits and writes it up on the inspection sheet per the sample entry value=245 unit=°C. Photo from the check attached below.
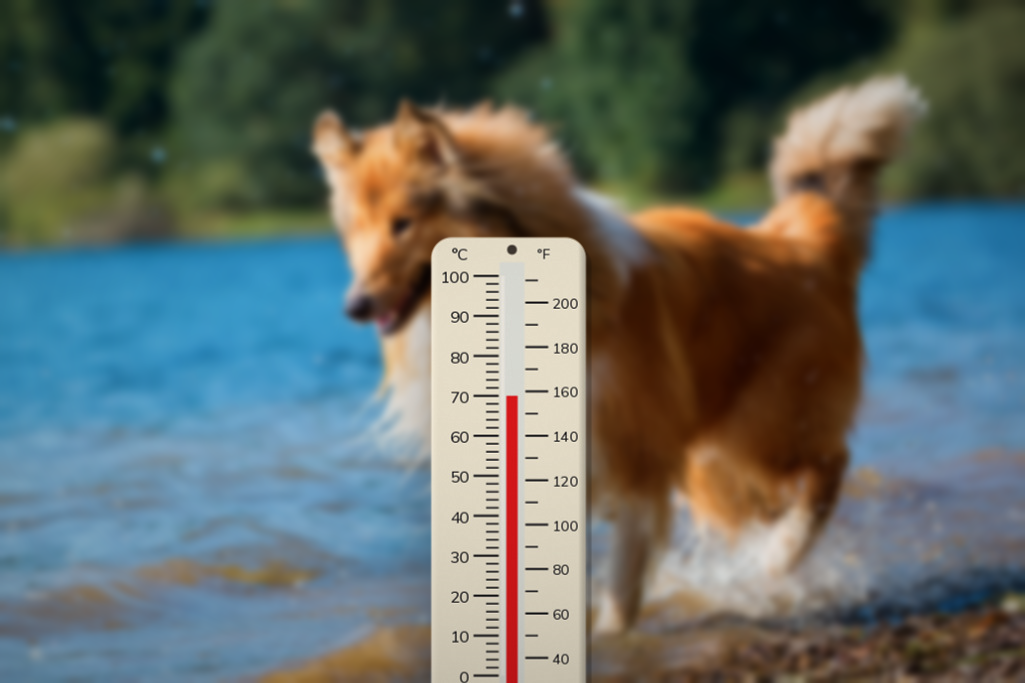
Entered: value=70 unit=°C
